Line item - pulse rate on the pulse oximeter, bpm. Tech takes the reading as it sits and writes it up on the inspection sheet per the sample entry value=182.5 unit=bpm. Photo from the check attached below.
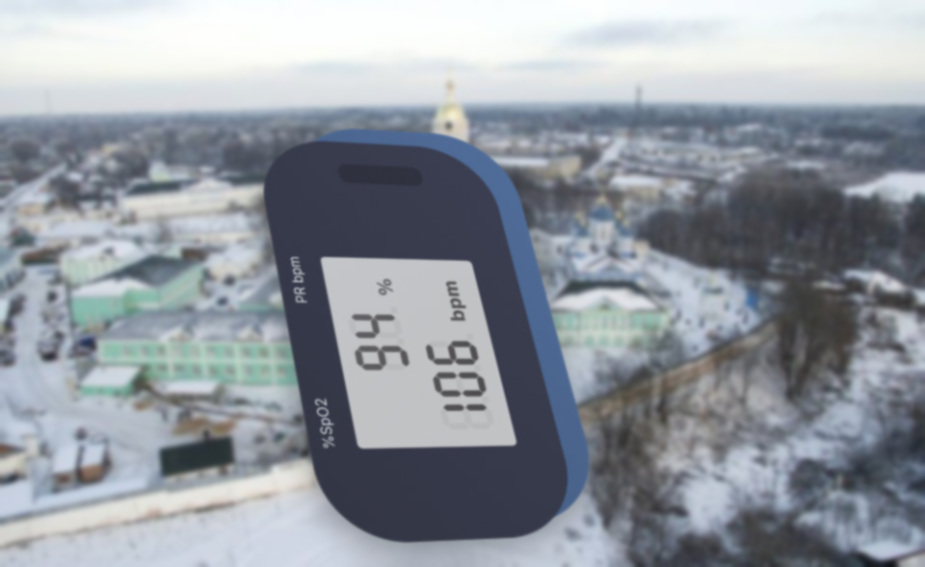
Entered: value=106 unit=bpm
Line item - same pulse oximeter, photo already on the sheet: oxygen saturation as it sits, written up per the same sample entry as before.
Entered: value=94 unit=%
